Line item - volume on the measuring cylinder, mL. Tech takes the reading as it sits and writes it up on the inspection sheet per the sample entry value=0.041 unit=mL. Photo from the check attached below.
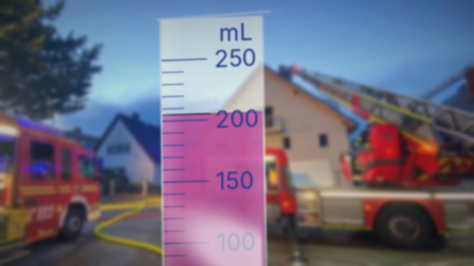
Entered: value=205 unit=mL
